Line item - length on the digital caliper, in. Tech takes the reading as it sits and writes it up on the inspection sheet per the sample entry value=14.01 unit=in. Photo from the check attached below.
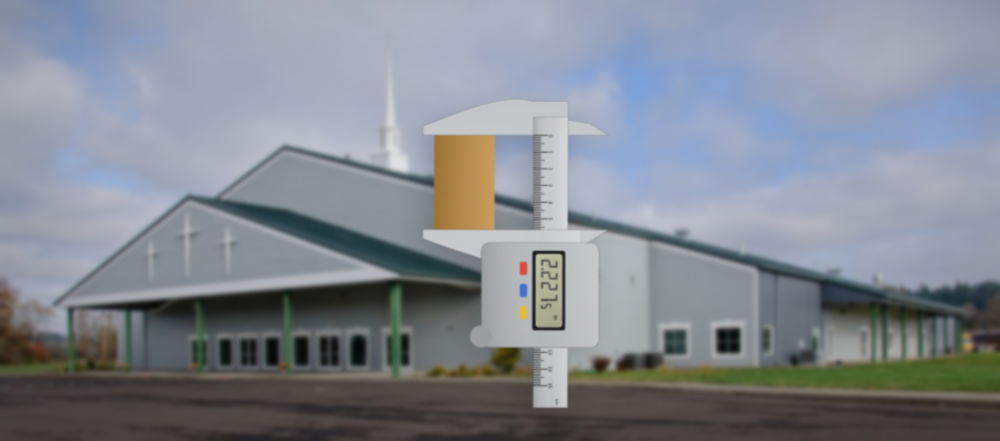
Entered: value=2.2275 unit=in
